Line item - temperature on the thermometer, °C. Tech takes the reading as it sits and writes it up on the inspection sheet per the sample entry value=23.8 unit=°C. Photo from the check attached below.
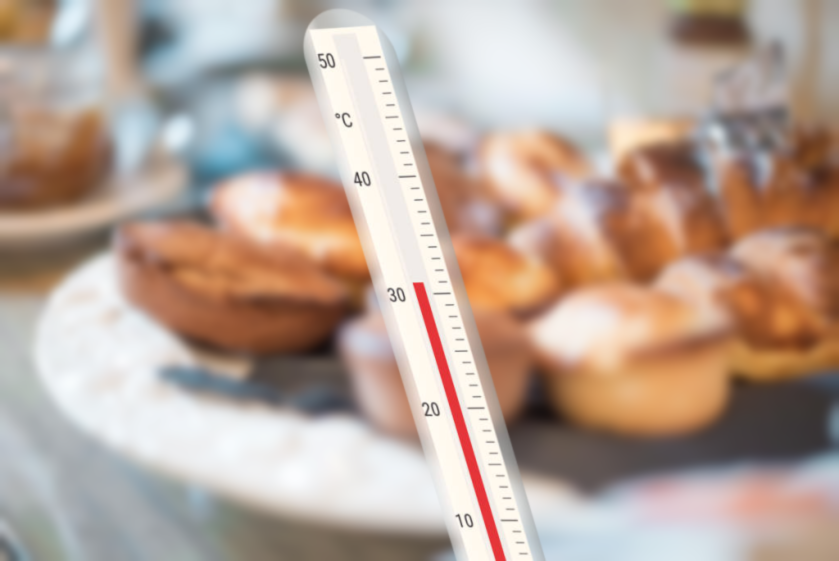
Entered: value=31 unit=°C
